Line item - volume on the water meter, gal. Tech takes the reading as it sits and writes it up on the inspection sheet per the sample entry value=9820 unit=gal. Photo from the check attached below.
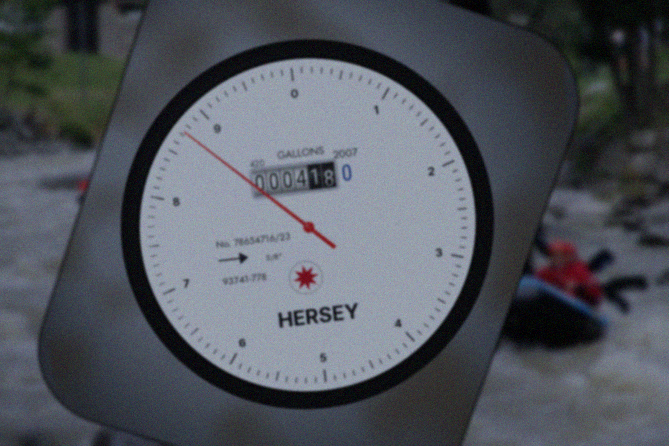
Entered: value=4178.7 unit=gal
